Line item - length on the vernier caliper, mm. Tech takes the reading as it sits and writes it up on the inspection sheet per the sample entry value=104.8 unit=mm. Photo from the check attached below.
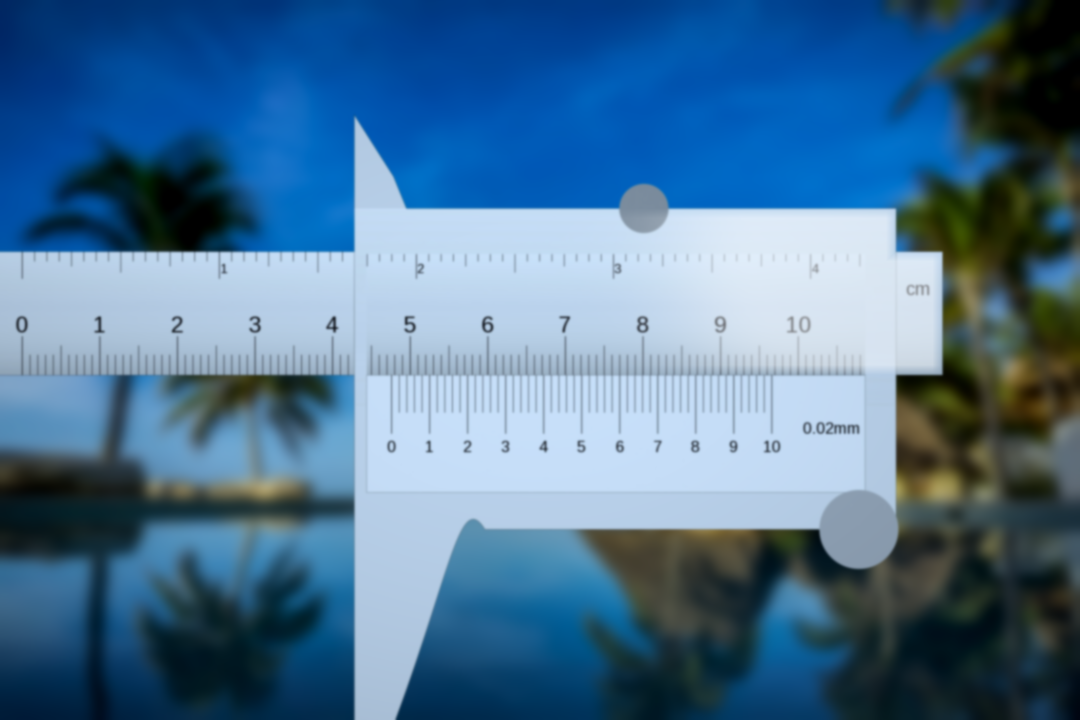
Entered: value=47.6 unit=mm
